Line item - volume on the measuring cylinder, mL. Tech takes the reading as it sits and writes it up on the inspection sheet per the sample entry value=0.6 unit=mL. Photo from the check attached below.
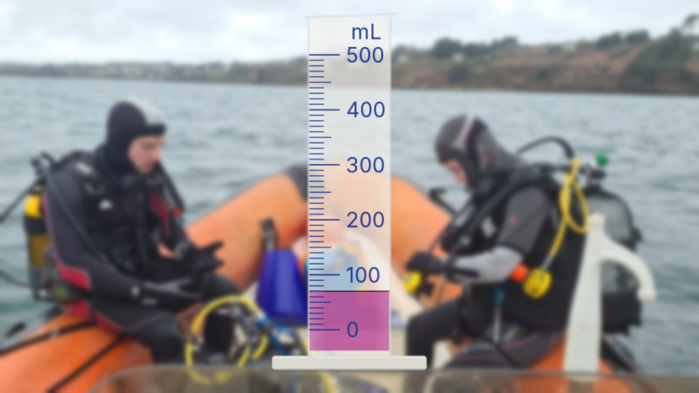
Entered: value=70 unit=mL
